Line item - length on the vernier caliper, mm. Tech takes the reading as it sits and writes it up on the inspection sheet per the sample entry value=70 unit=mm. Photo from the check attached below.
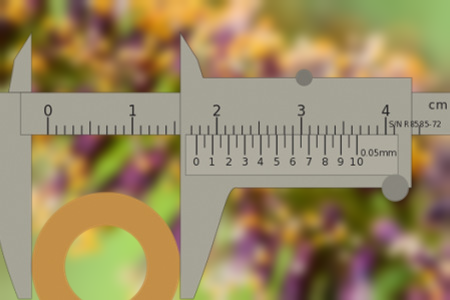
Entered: value=17.6 unit=mm
